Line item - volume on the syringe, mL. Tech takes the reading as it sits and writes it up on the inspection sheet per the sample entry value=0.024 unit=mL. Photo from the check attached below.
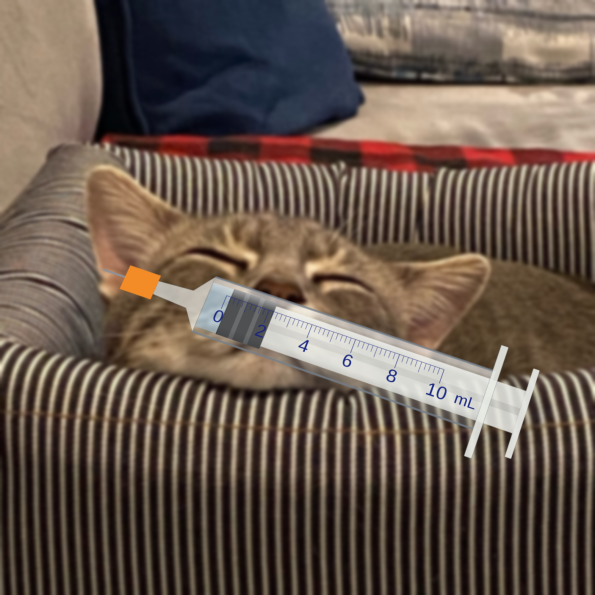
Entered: value=0.2 unit=mL
